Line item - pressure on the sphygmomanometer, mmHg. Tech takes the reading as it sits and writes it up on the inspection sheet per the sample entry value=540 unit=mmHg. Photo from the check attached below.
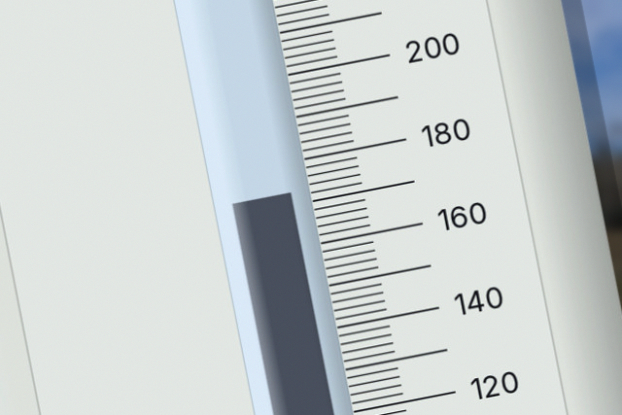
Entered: value=173 unit=mmHg
